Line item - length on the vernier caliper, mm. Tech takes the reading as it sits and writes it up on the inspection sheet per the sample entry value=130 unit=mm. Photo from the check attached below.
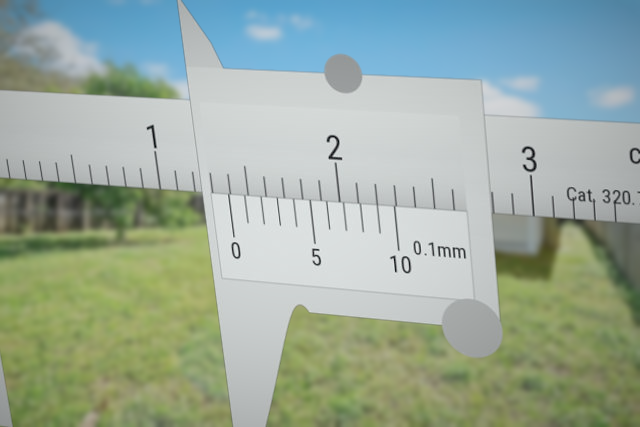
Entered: value=13.9 unit=mm
